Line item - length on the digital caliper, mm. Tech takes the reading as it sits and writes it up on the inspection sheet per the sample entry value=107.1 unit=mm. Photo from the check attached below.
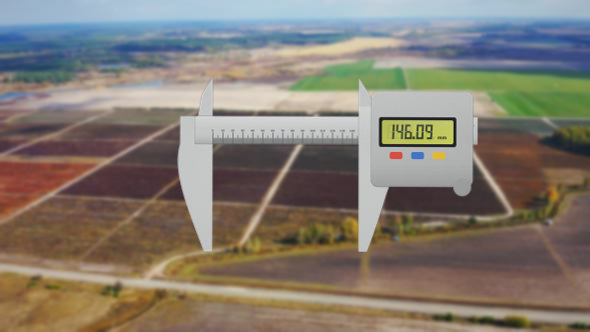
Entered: value=146.09 unit=mm
